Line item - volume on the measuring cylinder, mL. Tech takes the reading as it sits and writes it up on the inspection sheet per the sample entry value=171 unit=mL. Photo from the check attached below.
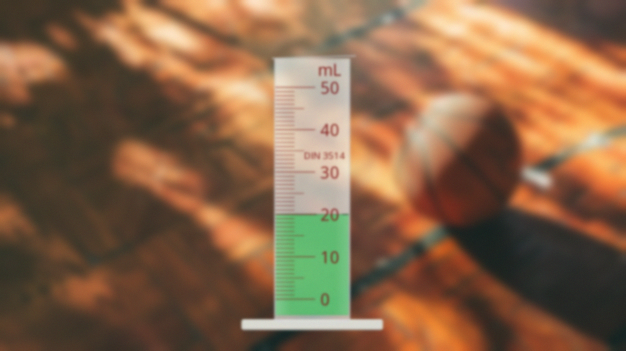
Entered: value=20 unit=mL
